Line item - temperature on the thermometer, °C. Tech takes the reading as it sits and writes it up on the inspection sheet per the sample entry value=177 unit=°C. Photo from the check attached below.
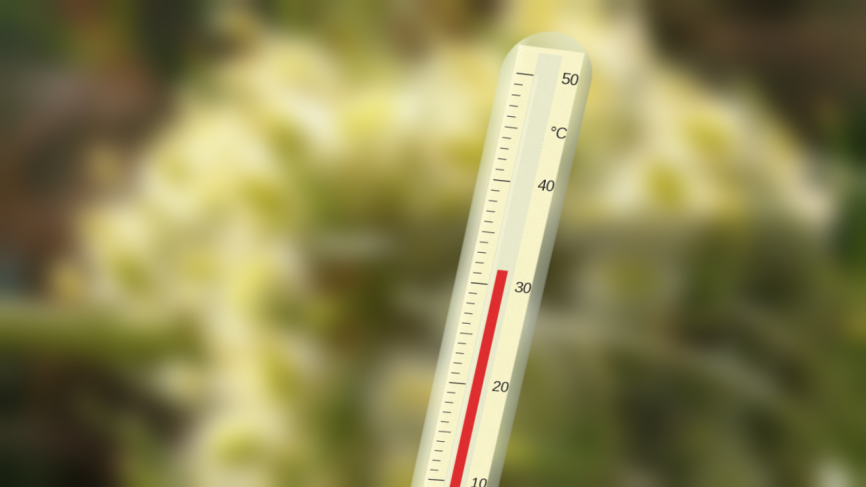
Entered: value=31.5 unit=°C
